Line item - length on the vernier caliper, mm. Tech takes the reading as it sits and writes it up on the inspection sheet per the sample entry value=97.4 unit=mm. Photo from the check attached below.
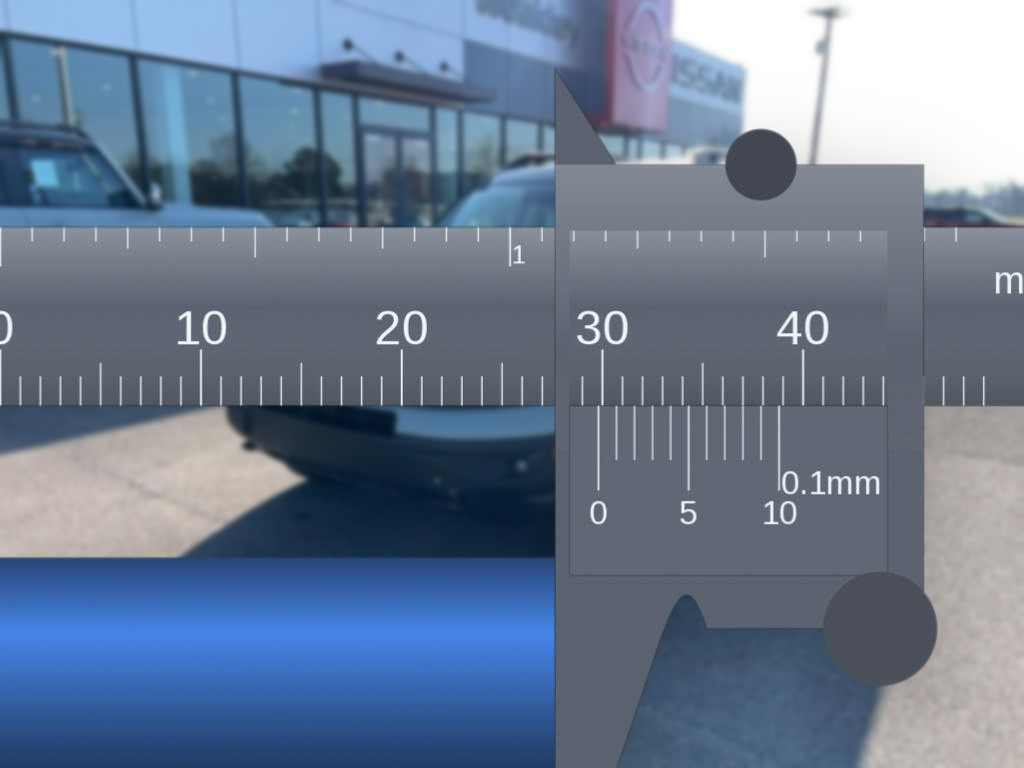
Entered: value=29.8 unit=mm
